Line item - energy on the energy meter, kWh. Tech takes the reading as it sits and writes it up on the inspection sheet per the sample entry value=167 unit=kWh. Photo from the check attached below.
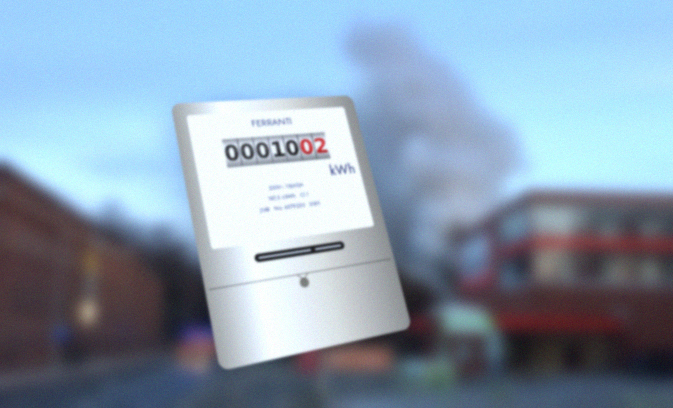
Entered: value=10.02 unit=kWh
